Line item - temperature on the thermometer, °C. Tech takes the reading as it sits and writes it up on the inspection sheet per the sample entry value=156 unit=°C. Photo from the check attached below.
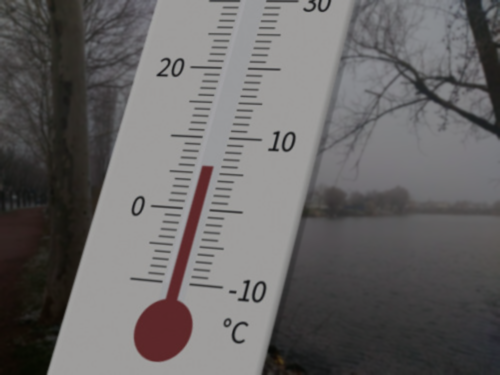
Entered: value=6 unit=°C
